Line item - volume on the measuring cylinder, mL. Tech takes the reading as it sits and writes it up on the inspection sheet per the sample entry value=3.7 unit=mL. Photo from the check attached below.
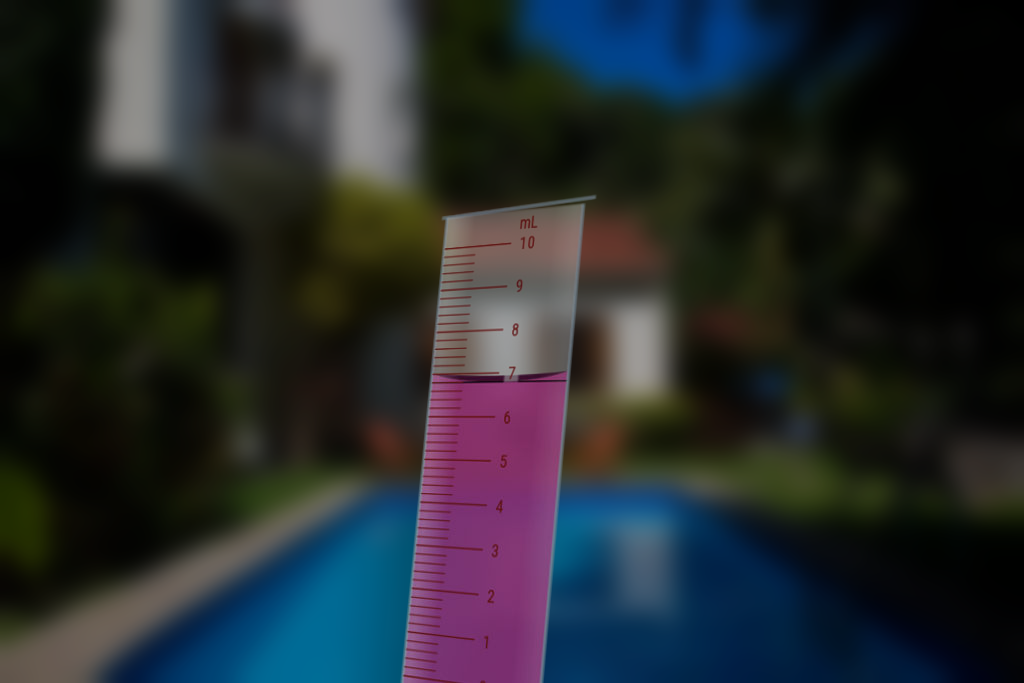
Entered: value=6.8 unit=mL
